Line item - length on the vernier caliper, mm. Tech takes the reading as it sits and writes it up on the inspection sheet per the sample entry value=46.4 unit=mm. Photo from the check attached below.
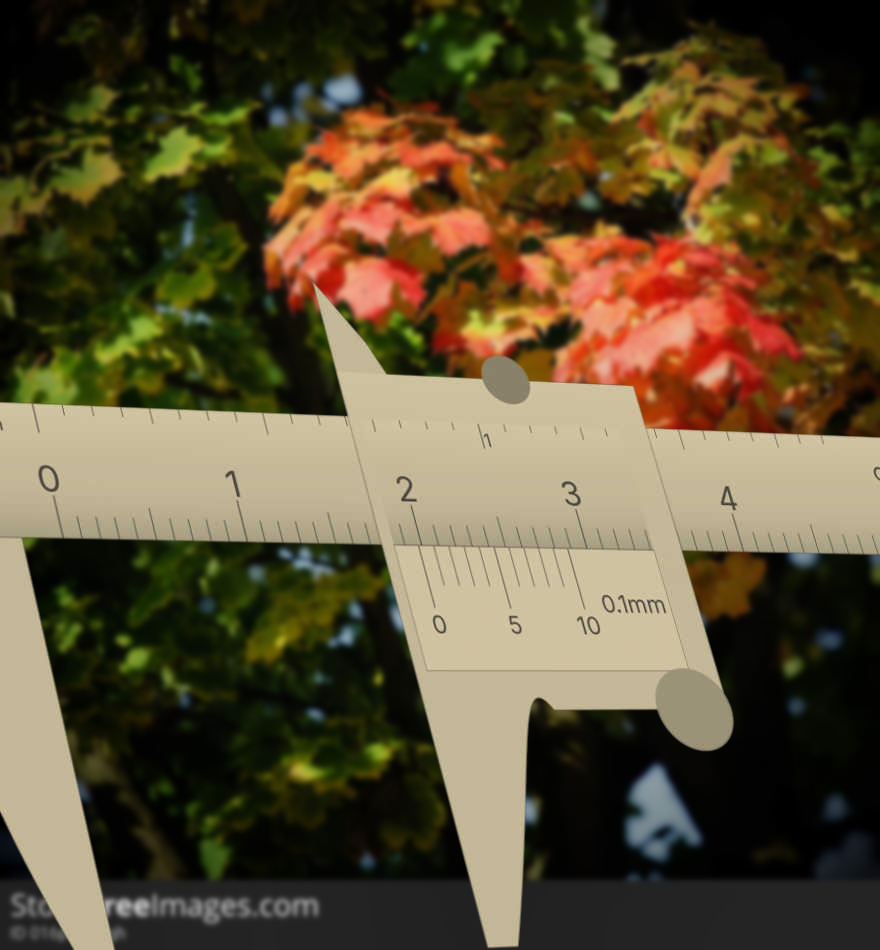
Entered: value=19.8 unit=mm
